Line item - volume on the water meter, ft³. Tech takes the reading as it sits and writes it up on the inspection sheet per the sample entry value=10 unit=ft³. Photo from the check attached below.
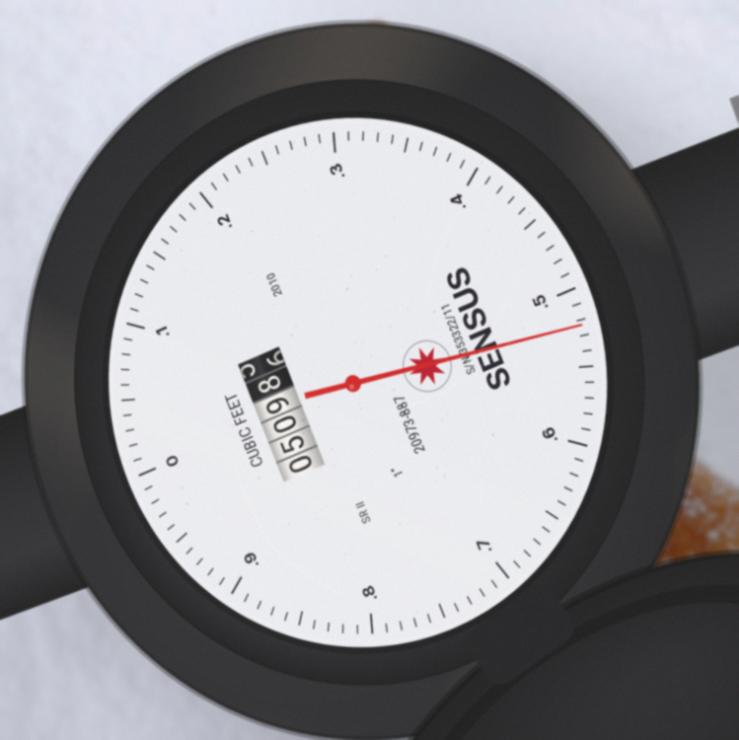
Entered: value=50985.52 unit=ft³
